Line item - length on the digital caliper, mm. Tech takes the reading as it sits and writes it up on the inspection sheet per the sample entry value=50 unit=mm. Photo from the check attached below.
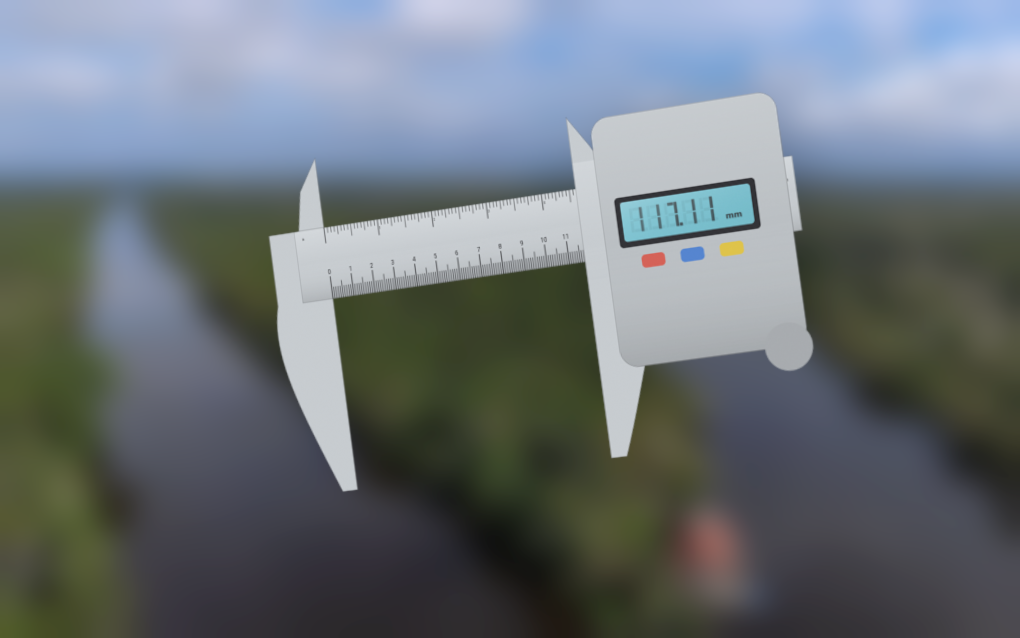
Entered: value=117.11 unit=mm
